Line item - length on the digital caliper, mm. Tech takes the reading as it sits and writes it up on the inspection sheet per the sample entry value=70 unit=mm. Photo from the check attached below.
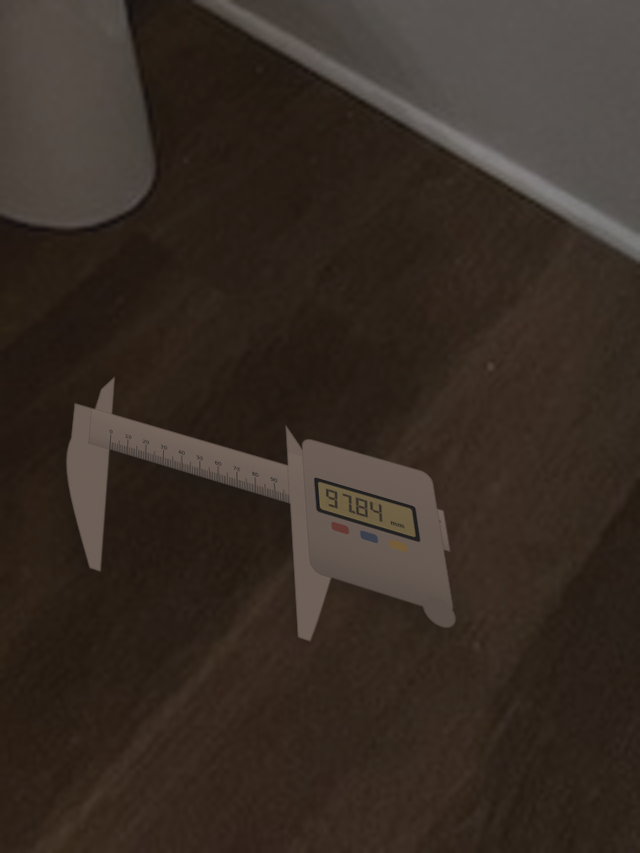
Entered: value=97.84 unit=mm
